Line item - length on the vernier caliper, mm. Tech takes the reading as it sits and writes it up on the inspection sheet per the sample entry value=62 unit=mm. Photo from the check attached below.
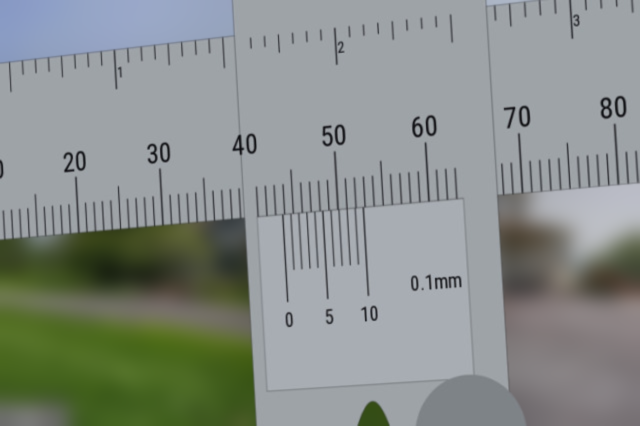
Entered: value=43.8 unit=mm
